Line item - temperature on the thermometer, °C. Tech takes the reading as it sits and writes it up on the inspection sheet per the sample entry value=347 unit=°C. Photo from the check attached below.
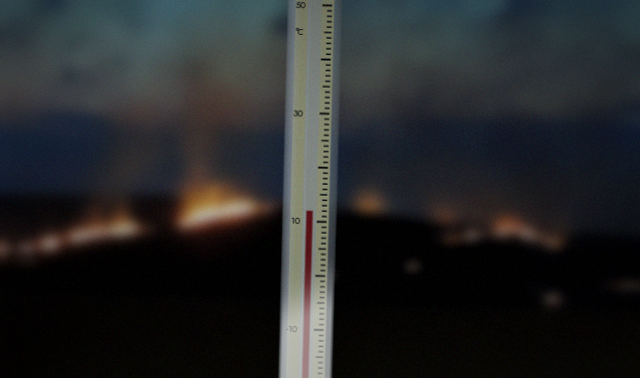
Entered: value=12 unit=°C
